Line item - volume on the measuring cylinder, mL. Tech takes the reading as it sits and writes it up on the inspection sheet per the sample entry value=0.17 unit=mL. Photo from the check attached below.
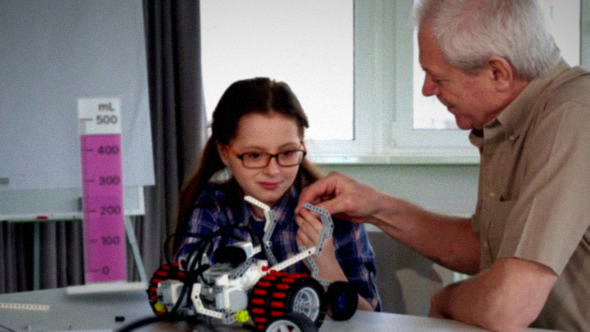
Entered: value=450 unit=mL
